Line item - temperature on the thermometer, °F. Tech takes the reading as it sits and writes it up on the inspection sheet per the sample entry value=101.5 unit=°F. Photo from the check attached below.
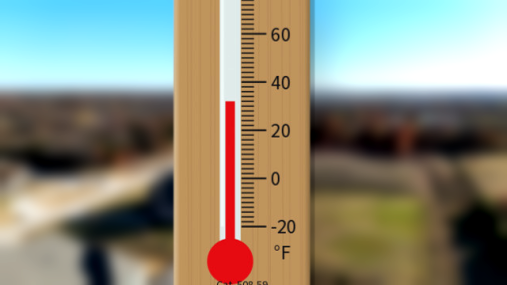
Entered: value=32 unit=°F
